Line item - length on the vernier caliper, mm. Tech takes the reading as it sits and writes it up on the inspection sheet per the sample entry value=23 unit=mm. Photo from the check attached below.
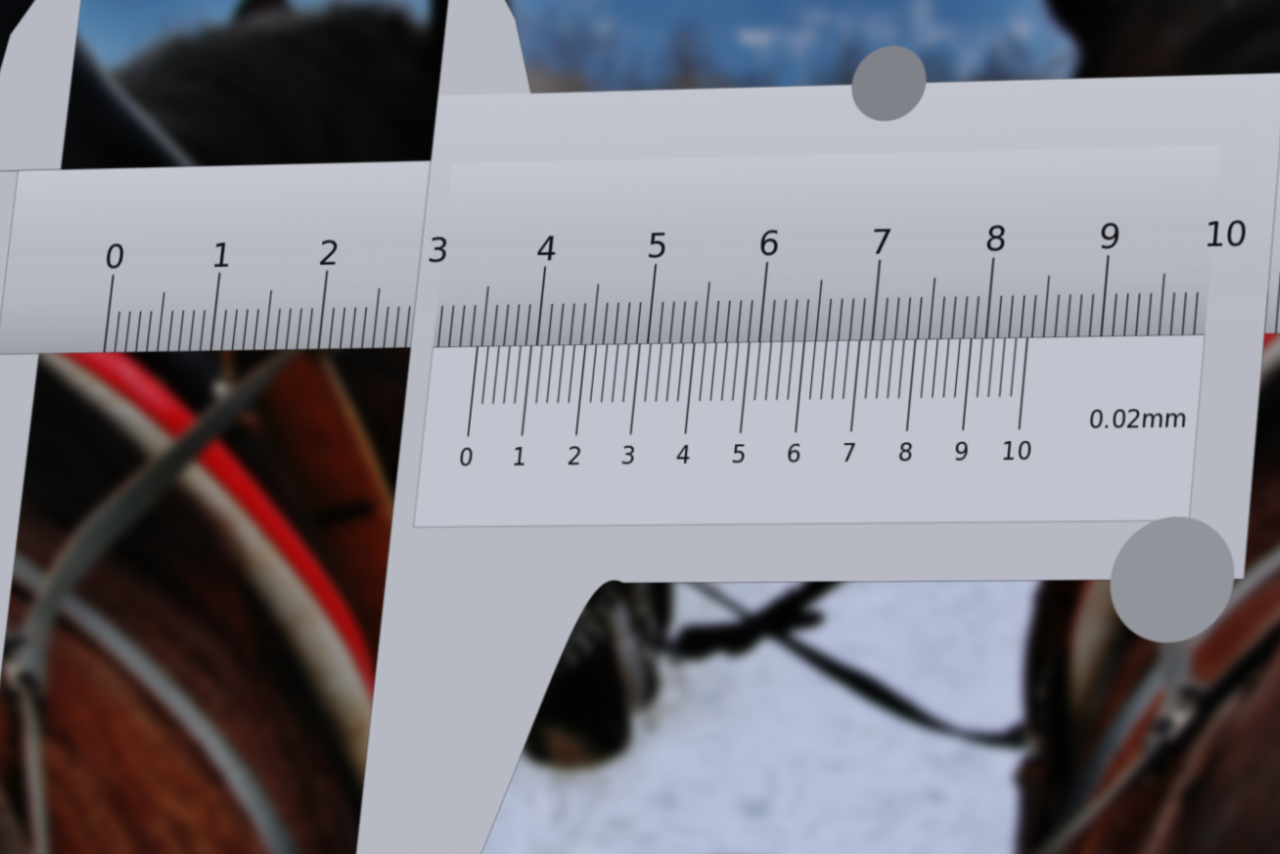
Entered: value=34.6 unit=mm
